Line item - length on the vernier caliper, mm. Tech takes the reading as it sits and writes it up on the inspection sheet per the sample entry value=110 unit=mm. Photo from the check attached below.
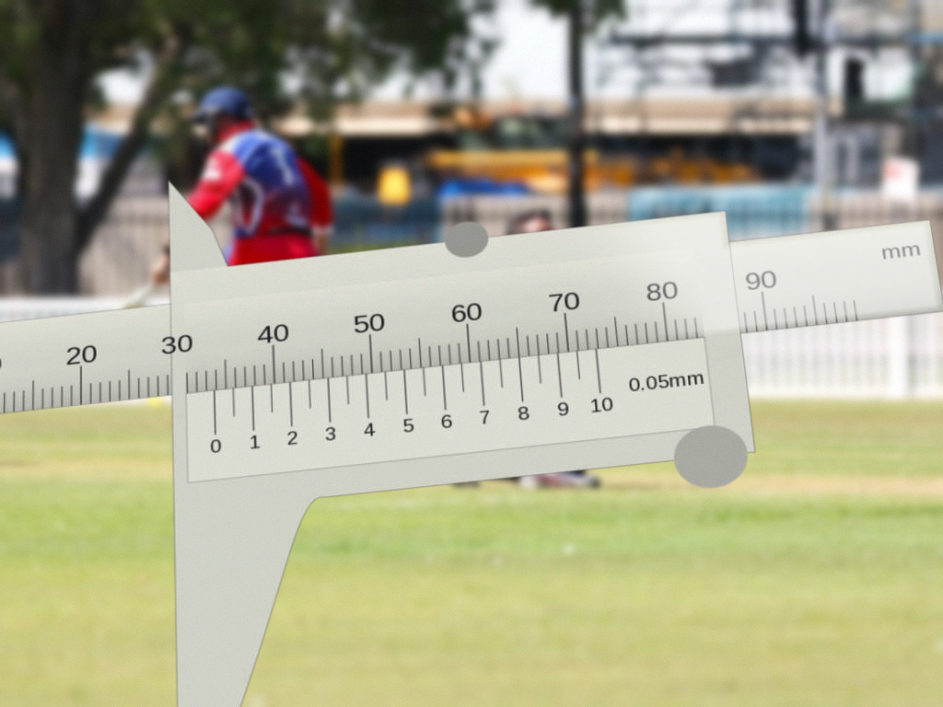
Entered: value=33.8 unit=mm
